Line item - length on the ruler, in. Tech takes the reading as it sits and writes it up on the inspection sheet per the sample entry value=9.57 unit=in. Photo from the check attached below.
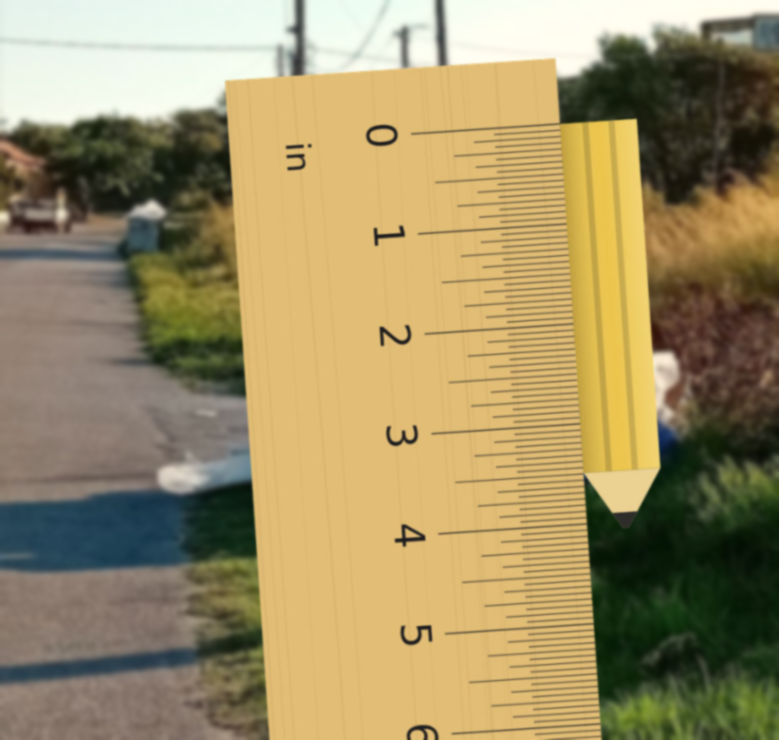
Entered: value=4.0625 unit=in
